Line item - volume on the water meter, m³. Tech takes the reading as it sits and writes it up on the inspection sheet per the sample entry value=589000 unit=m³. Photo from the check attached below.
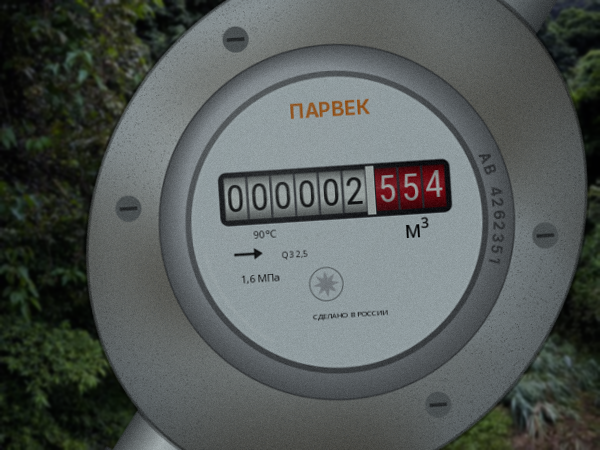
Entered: value=2.554 unit=m³
